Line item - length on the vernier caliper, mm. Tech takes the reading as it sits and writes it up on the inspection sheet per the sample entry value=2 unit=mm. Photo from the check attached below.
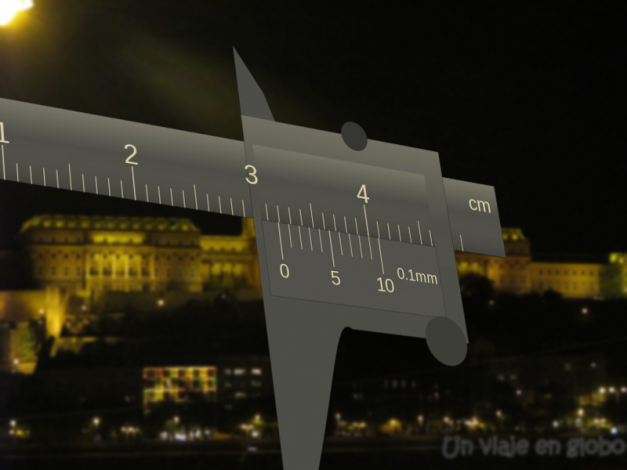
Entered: value=31.9 unit=mm
